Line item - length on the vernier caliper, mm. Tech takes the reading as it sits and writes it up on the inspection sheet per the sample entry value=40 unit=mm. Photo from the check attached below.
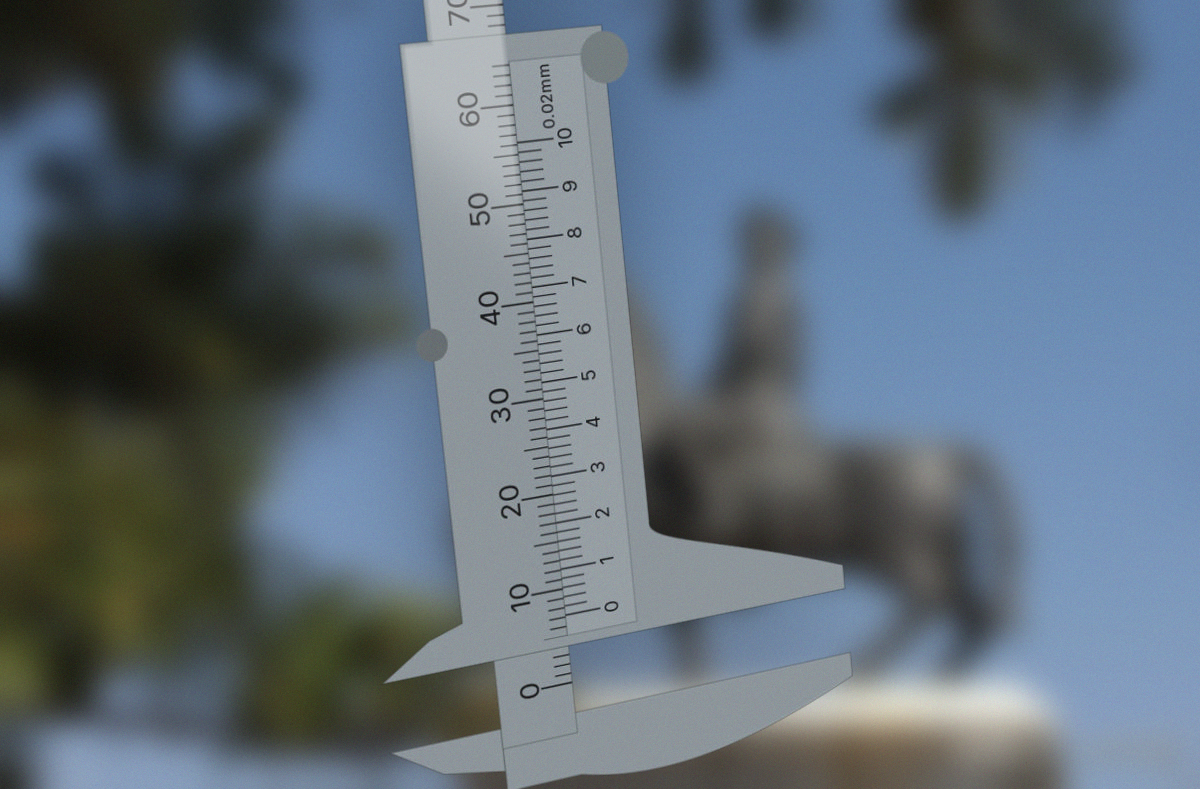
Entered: value=7.2 unit=mm
